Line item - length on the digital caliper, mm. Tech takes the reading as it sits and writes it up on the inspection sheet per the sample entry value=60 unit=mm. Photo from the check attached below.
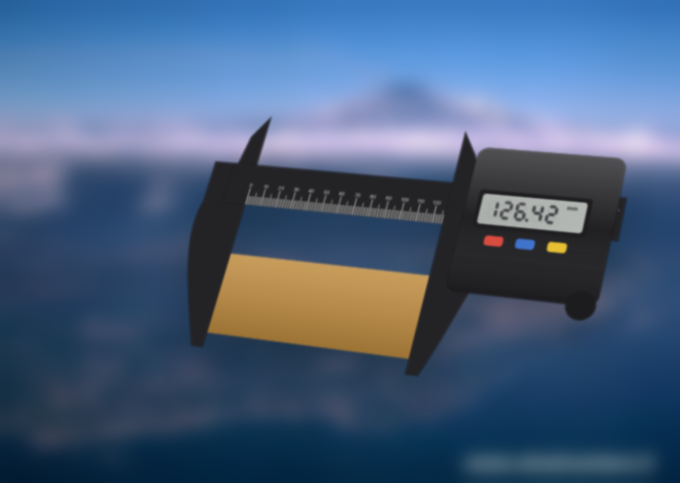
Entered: value=126.42 unit=mm
